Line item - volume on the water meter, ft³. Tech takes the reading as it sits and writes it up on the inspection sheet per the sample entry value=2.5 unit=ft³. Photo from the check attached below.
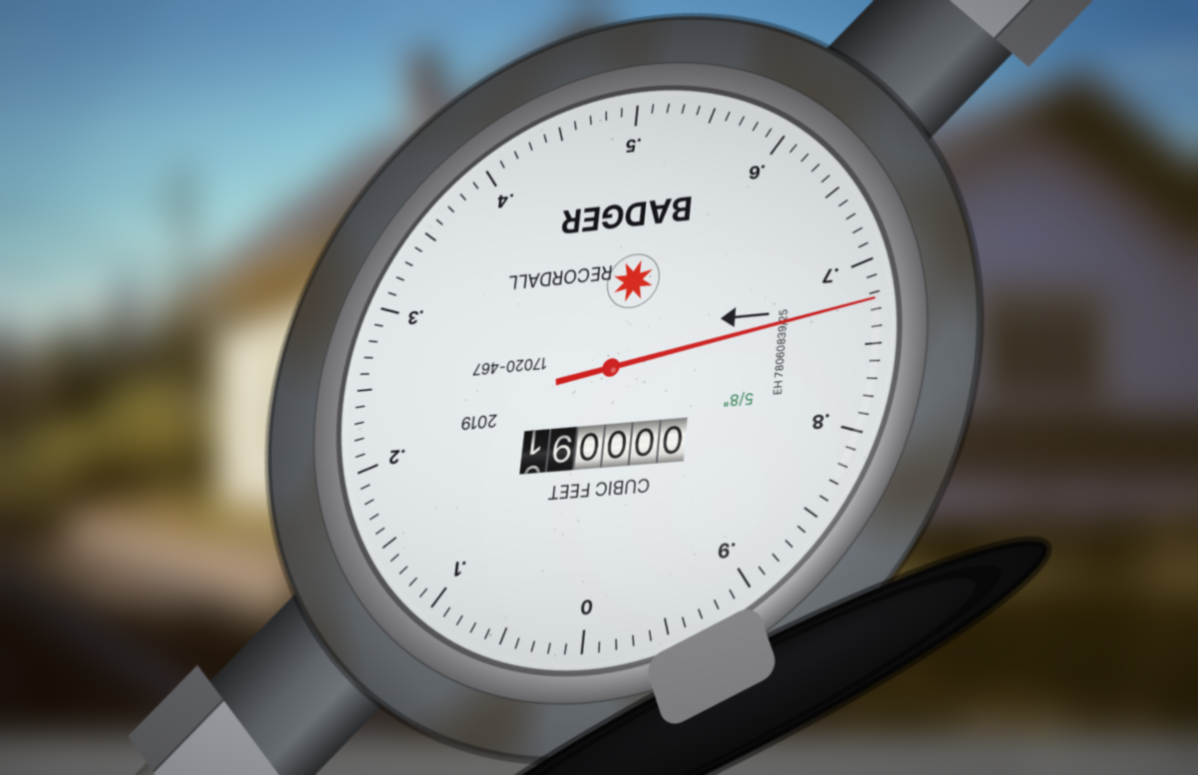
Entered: value=90.72 unit=ft³
